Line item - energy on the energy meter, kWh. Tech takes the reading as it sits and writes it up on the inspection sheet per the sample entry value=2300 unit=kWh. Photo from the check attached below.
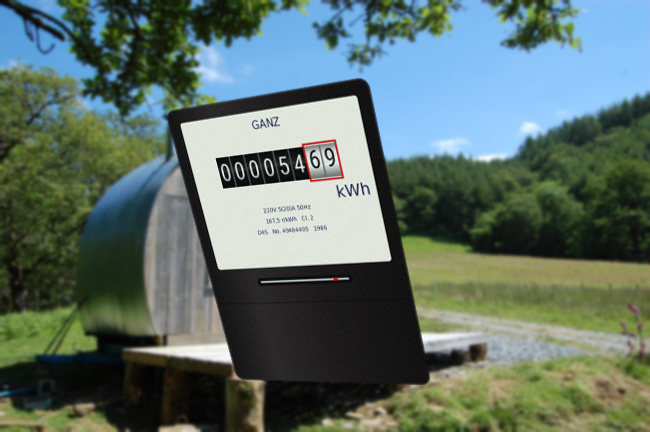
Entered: value=54.69 unit=kWh
